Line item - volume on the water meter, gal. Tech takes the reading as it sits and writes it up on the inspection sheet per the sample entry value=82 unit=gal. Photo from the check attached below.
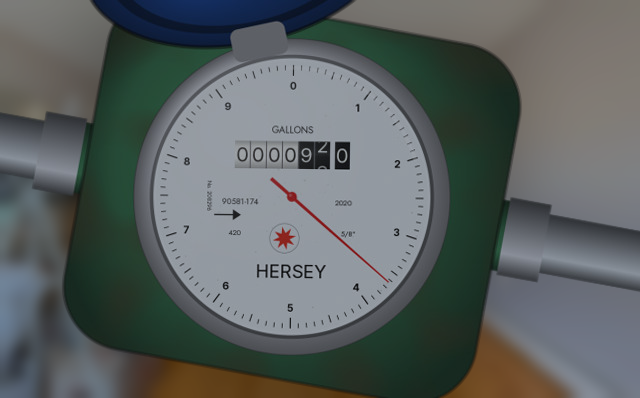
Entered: value=923.6 unit=gal
